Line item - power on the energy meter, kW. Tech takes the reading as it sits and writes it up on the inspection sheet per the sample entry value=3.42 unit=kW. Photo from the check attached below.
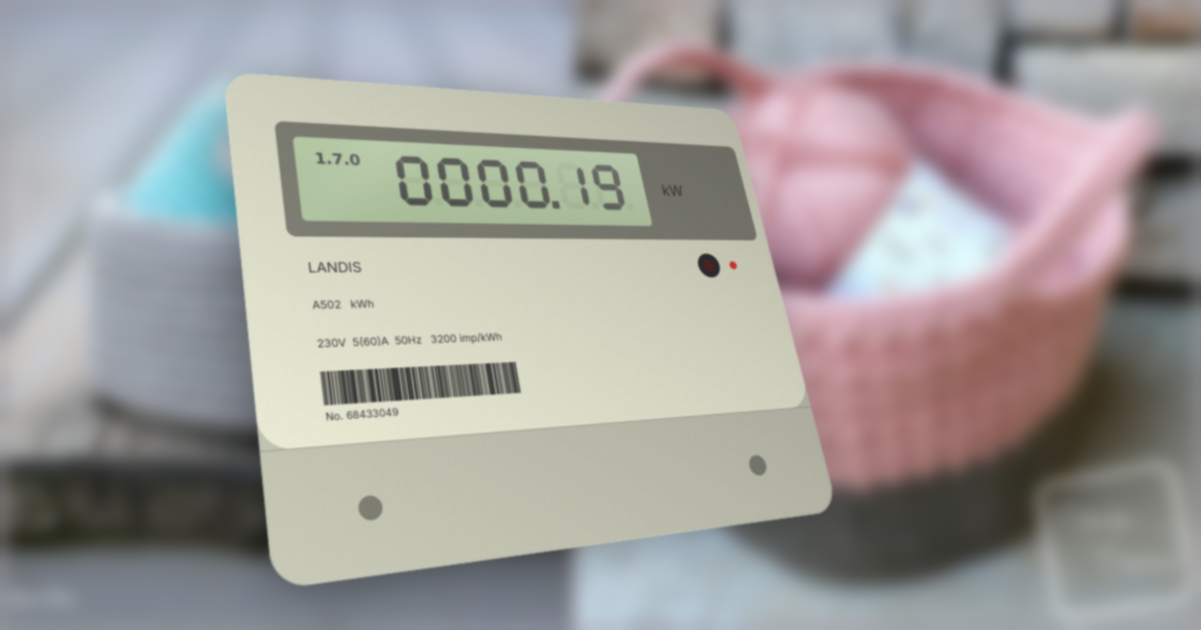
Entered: value=0.19 unit=kW
